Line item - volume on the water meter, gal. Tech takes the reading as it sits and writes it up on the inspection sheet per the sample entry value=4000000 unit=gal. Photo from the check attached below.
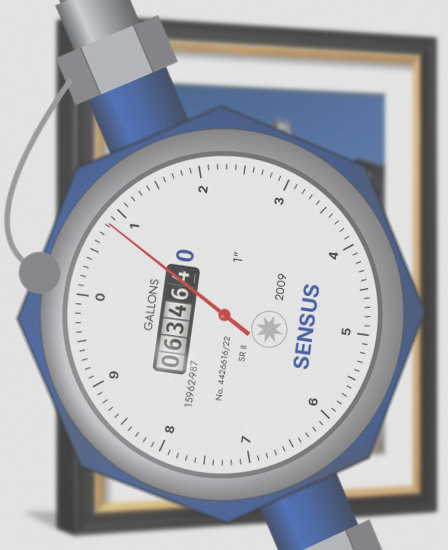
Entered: value=634640.8 unit=gal
